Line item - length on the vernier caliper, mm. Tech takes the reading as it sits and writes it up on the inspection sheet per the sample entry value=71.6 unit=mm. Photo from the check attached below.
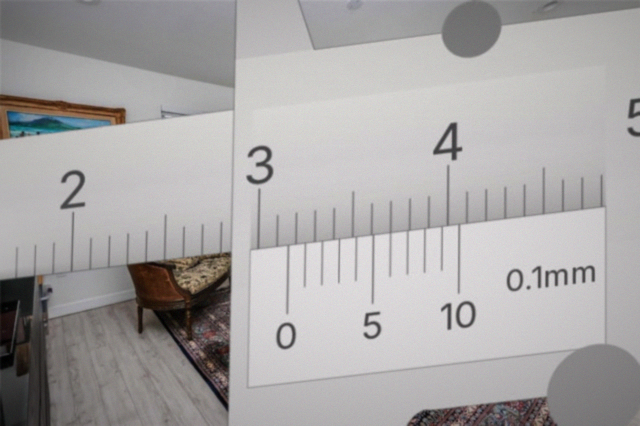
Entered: value=31.6 unit=mm
